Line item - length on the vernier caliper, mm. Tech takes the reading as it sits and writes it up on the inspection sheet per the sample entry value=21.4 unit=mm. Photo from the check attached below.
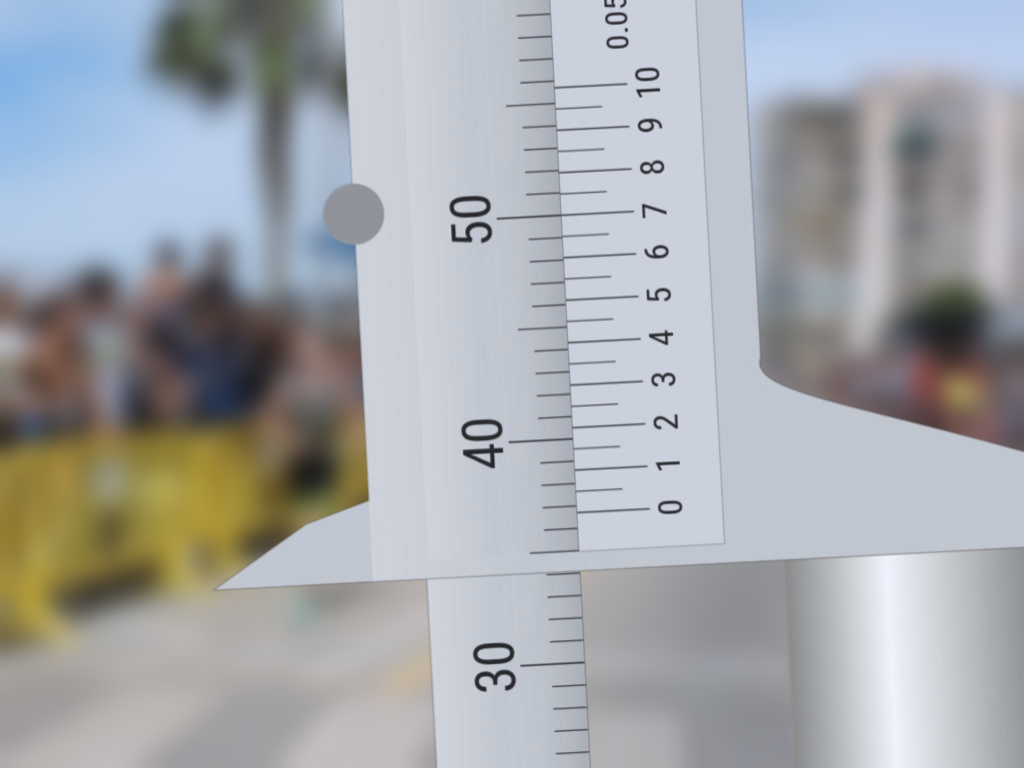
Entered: value=36.7 unit=mm
